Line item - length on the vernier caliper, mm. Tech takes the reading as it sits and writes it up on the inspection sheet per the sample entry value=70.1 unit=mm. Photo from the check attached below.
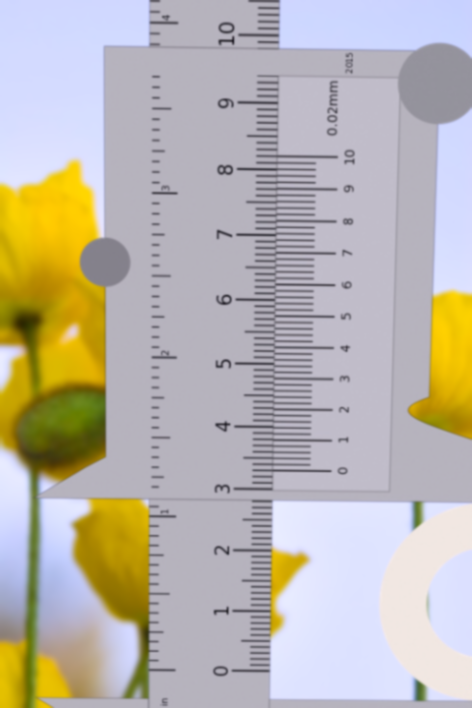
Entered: value=33.0 unit=mm
